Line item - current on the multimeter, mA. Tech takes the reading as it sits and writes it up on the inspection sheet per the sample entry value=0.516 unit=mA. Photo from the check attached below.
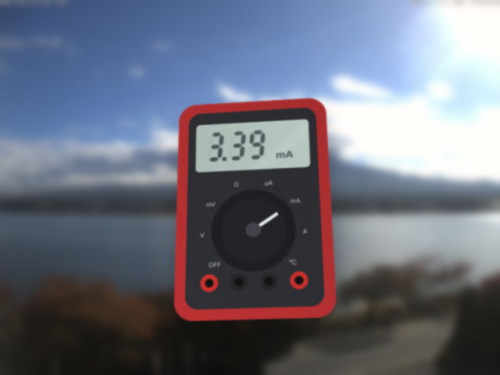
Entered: value=3.39 unit=mA
